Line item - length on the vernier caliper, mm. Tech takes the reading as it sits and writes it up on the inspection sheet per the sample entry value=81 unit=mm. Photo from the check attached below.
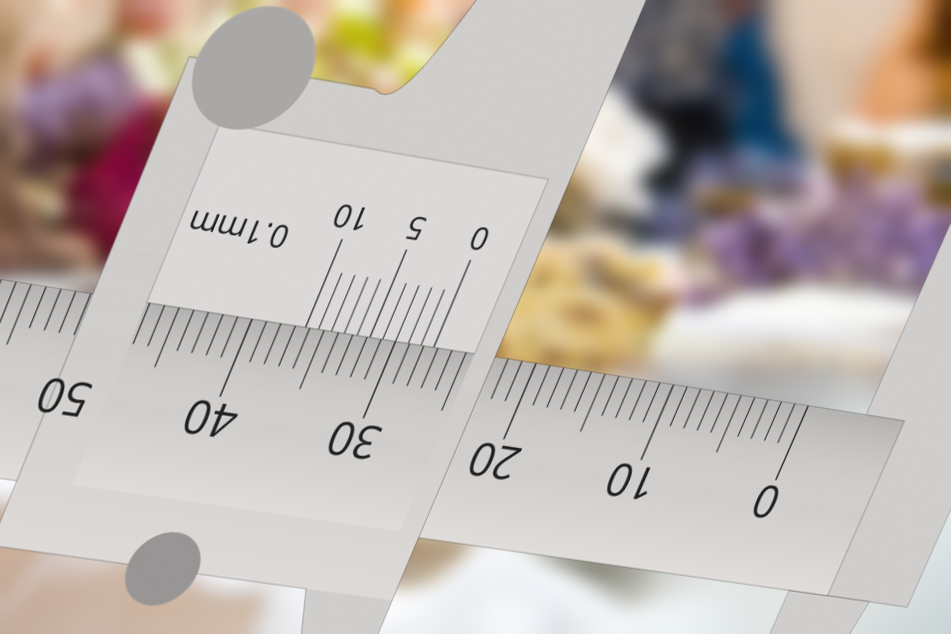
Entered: value=27.3 unit=mm
